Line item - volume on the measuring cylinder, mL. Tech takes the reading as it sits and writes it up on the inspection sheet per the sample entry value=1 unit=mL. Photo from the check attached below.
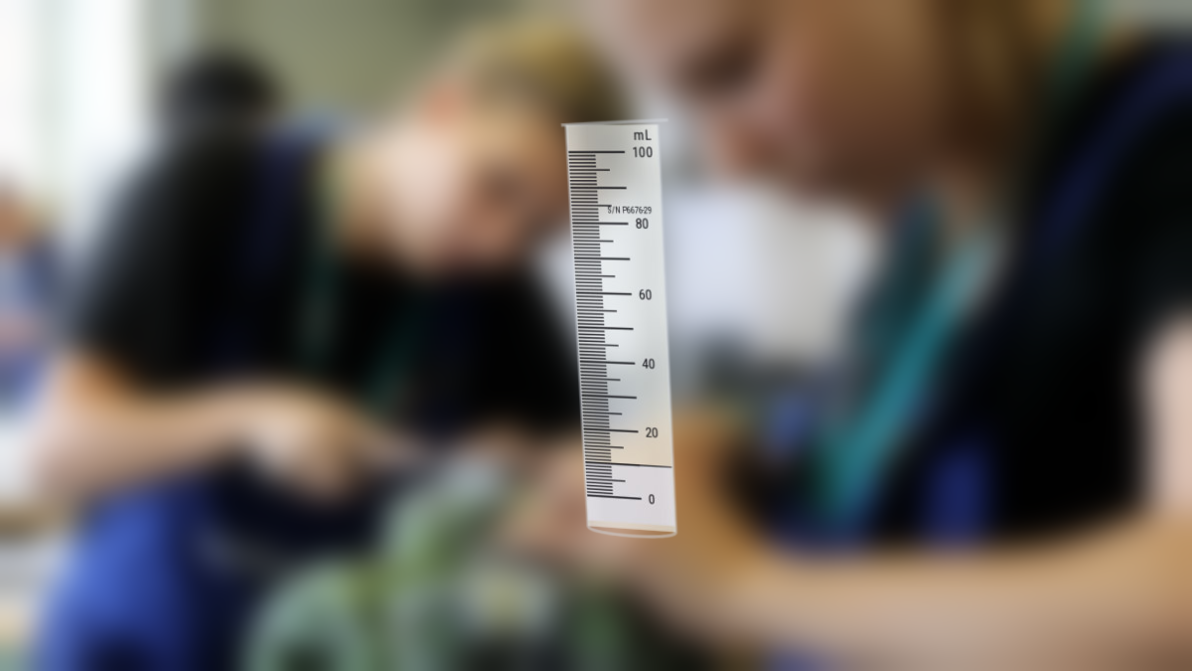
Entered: value=10 unit=mL
